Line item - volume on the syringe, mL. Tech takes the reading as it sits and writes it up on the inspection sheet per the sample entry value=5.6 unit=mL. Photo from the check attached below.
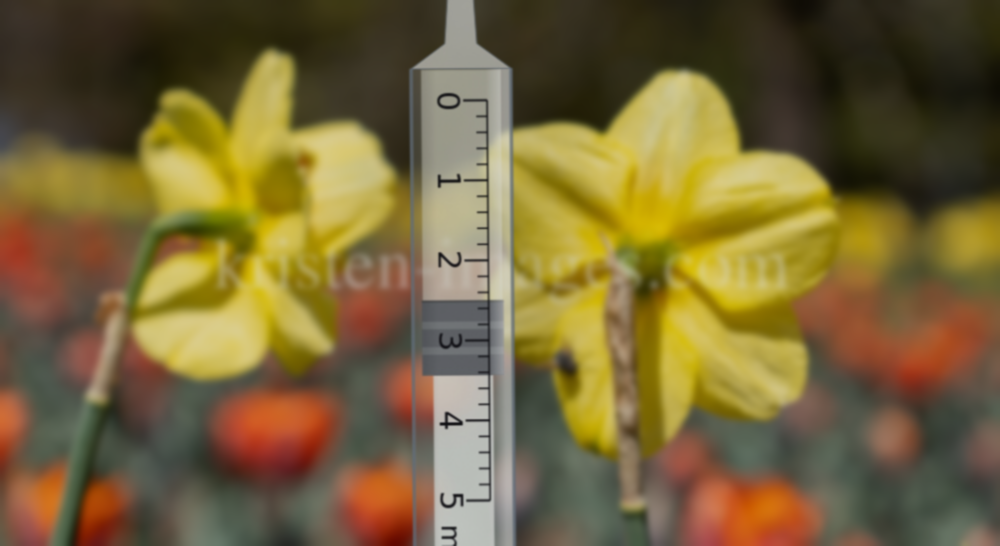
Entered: value=2.5 unit=mL
